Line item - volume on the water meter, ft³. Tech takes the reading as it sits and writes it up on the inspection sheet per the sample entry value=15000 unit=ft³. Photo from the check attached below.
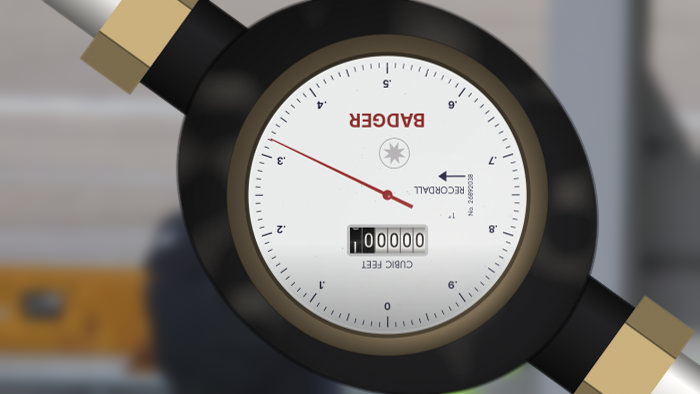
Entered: value=1.32 unit=ft³
